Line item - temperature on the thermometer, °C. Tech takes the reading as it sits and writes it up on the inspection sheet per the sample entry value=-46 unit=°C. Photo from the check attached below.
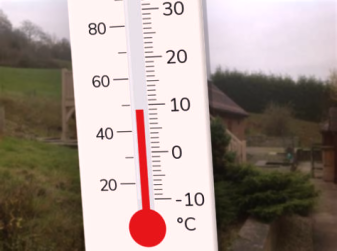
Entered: value=9 unit=°C
